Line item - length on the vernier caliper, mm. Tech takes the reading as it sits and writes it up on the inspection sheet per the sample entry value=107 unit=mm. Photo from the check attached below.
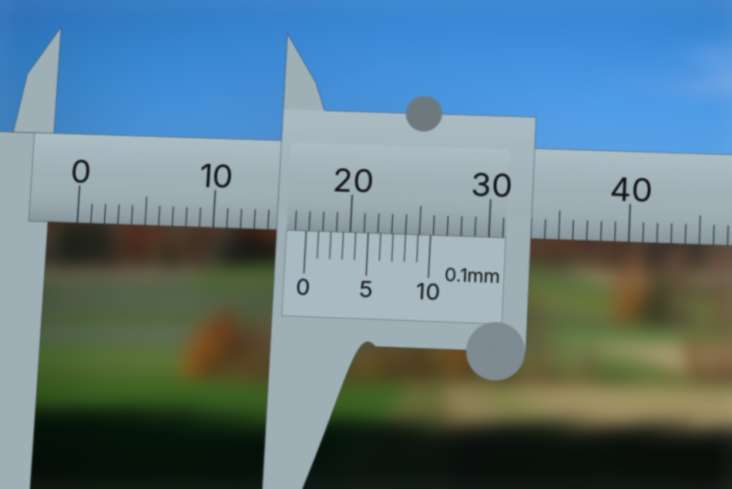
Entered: value=16.8 unit=mm
